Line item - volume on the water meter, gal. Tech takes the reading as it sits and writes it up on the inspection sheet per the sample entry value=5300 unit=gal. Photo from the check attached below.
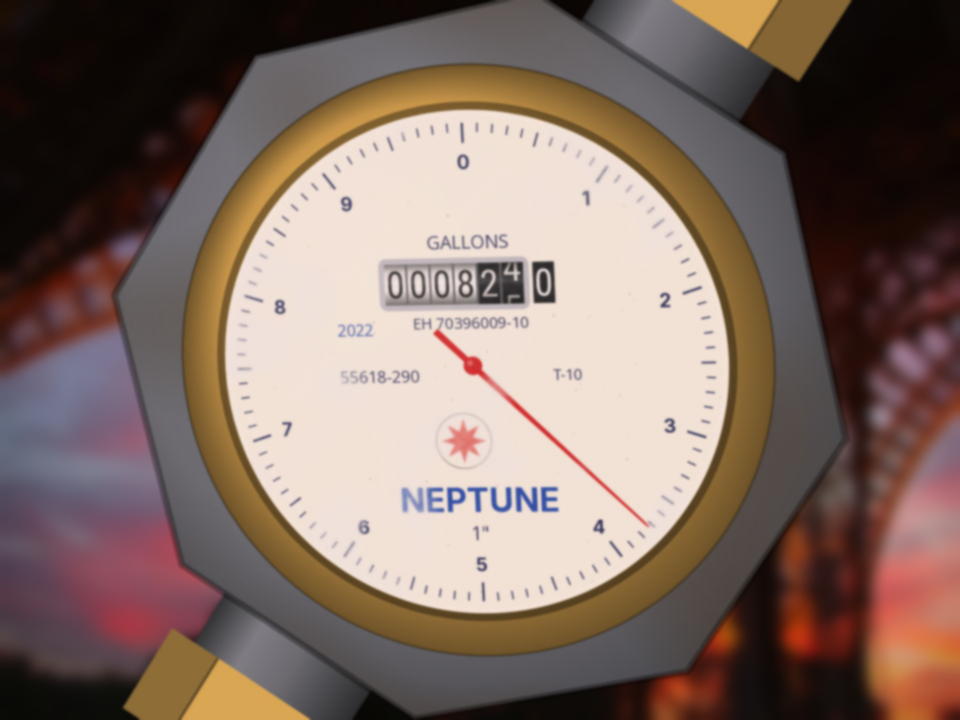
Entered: value=8243.7 unit=gal
